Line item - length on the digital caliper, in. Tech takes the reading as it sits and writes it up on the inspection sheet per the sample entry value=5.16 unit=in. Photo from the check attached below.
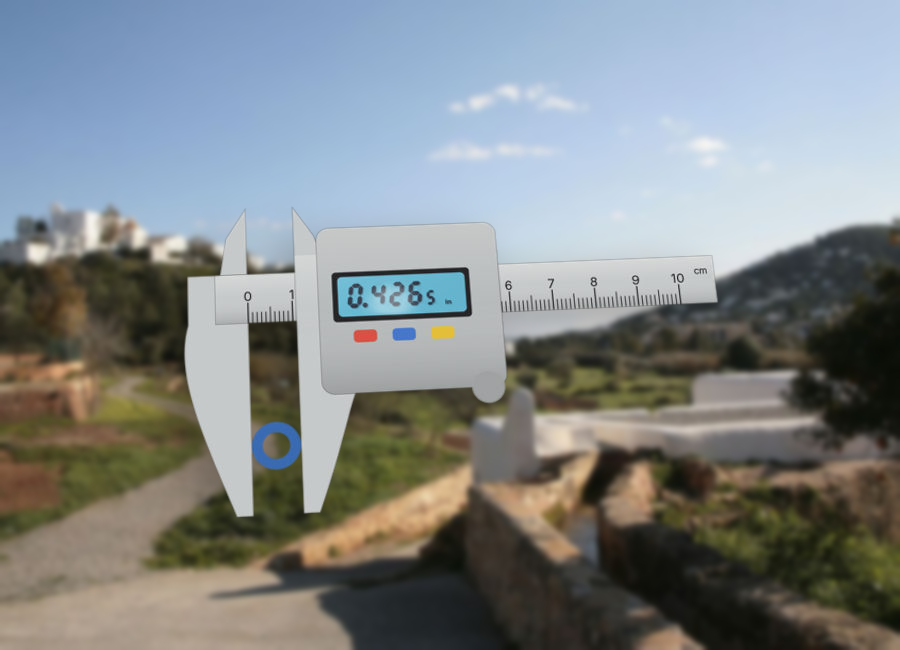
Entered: value=0.4265 unit=in
